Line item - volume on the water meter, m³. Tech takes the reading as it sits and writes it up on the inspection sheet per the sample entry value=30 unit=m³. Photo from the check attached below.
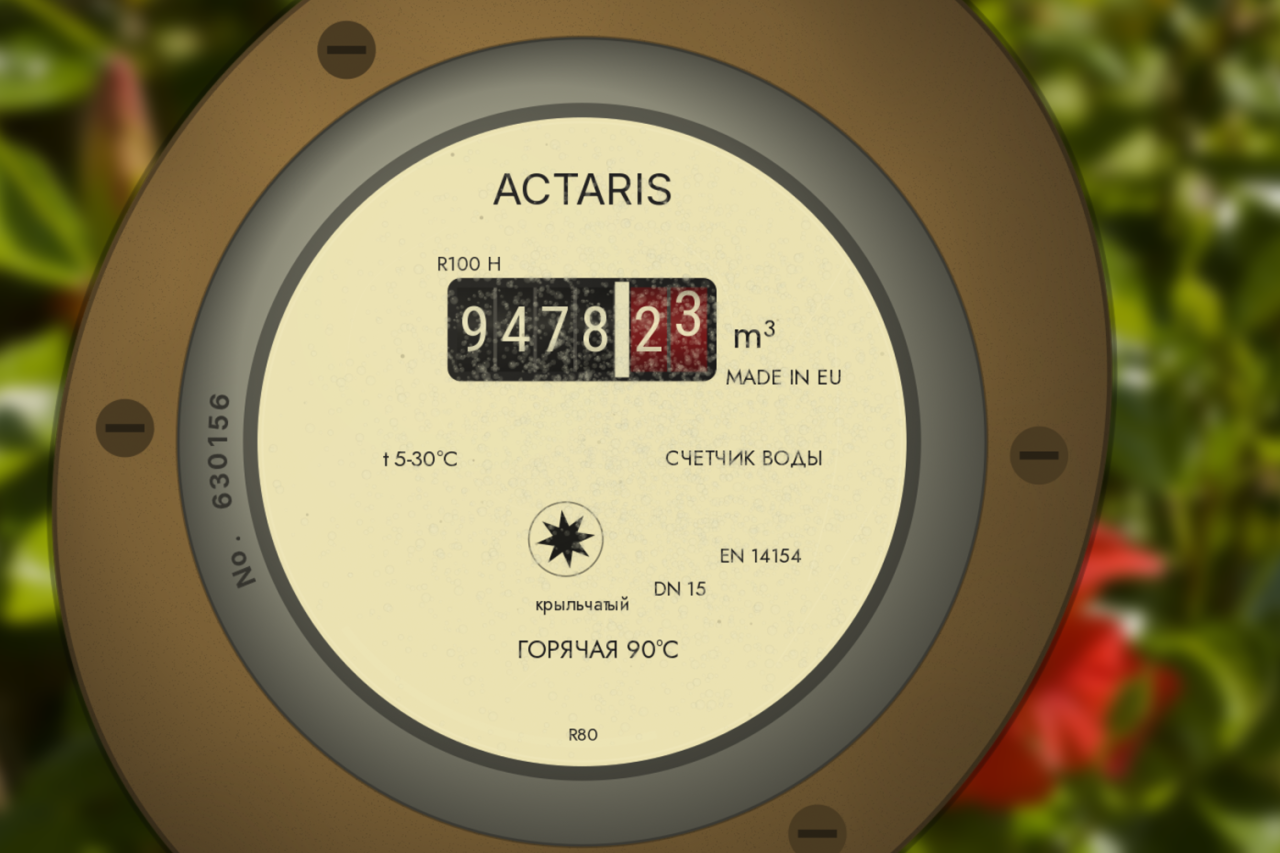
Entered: value=9478.23 unit=m³
